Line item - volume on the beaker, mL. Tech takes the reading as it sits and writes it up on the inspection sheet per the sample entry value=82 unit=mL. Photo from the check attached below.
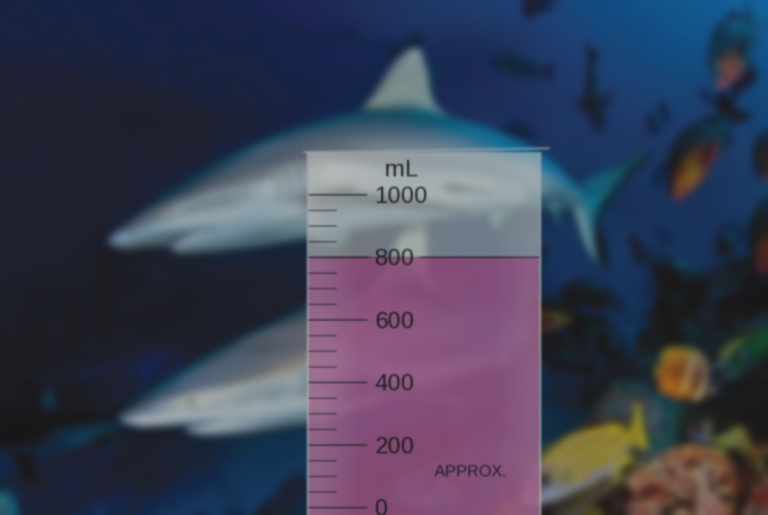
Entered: value=800 unit=mL
